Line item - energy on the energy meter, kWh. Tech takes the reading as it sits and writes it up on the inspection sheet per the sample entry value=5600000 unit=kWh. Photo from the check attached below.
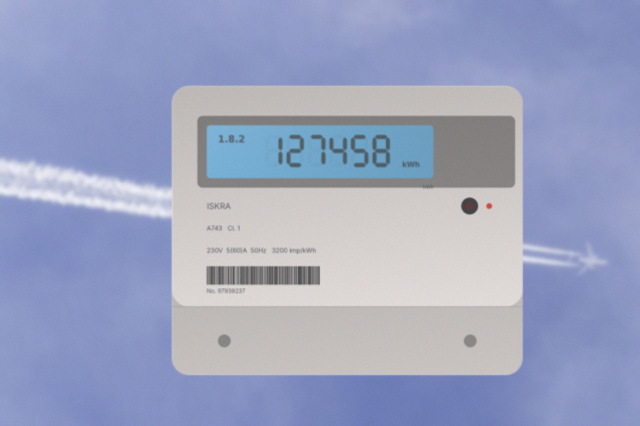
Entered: value=127458 unit=kWh
